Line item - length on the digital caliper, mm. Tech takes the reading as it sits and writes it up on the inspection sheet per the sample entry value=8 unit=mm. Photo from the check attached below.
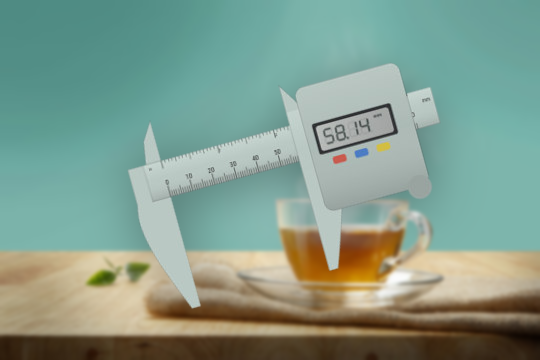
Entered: value=58.14 unit=mm
